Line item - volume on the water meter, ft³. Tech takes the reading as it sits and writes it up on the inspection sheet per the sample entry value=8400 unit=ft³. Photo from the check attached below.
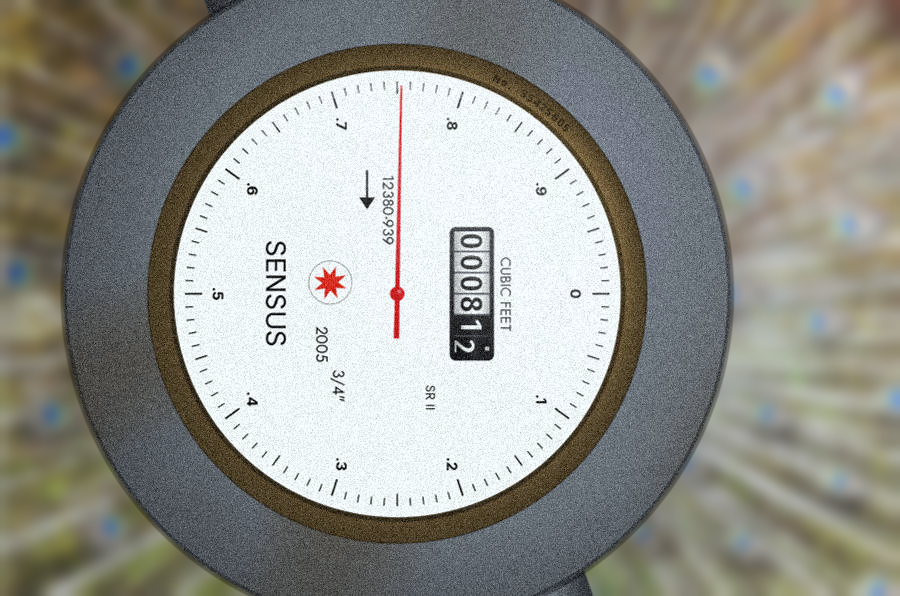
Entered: value=811.75 unit=ft³
